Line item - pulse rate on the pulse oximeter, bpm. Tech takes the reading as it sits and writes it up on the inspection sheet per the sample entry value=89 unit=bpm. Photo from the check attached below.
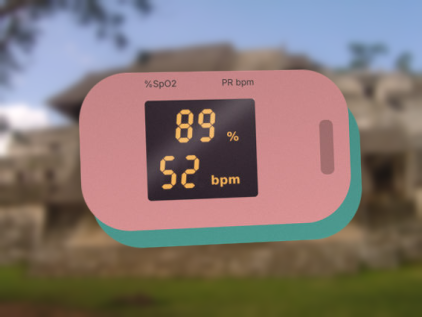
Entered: value=52 unit=bpm
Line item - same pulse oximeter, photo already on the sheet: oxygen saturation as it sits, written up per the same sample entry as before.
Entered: value=89 unit=%
